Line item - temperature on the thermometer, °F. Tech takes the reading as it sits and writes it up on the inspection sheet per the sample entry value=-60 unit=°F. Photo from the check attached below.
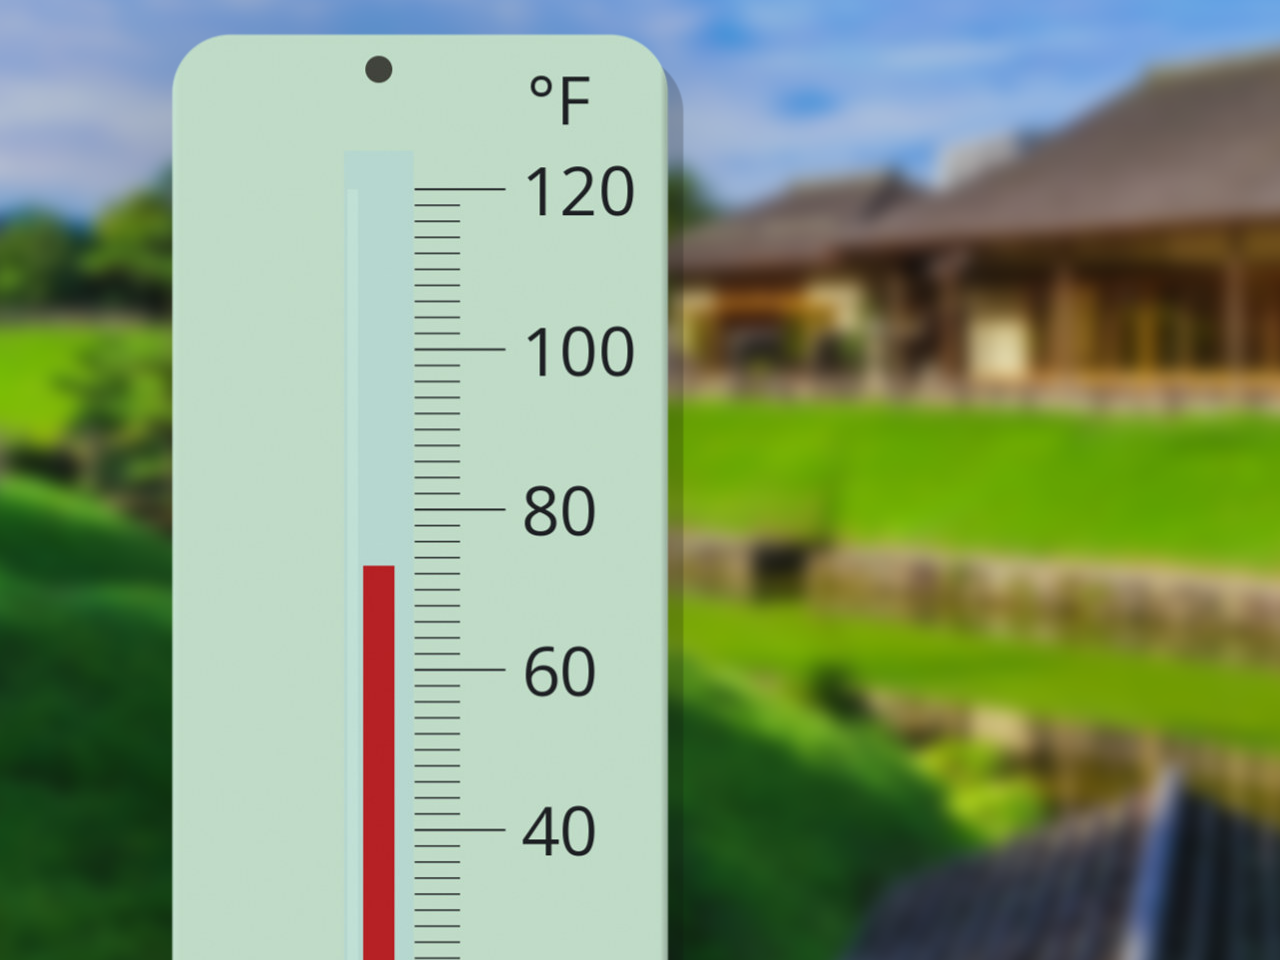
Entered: value=73 unit=°F
